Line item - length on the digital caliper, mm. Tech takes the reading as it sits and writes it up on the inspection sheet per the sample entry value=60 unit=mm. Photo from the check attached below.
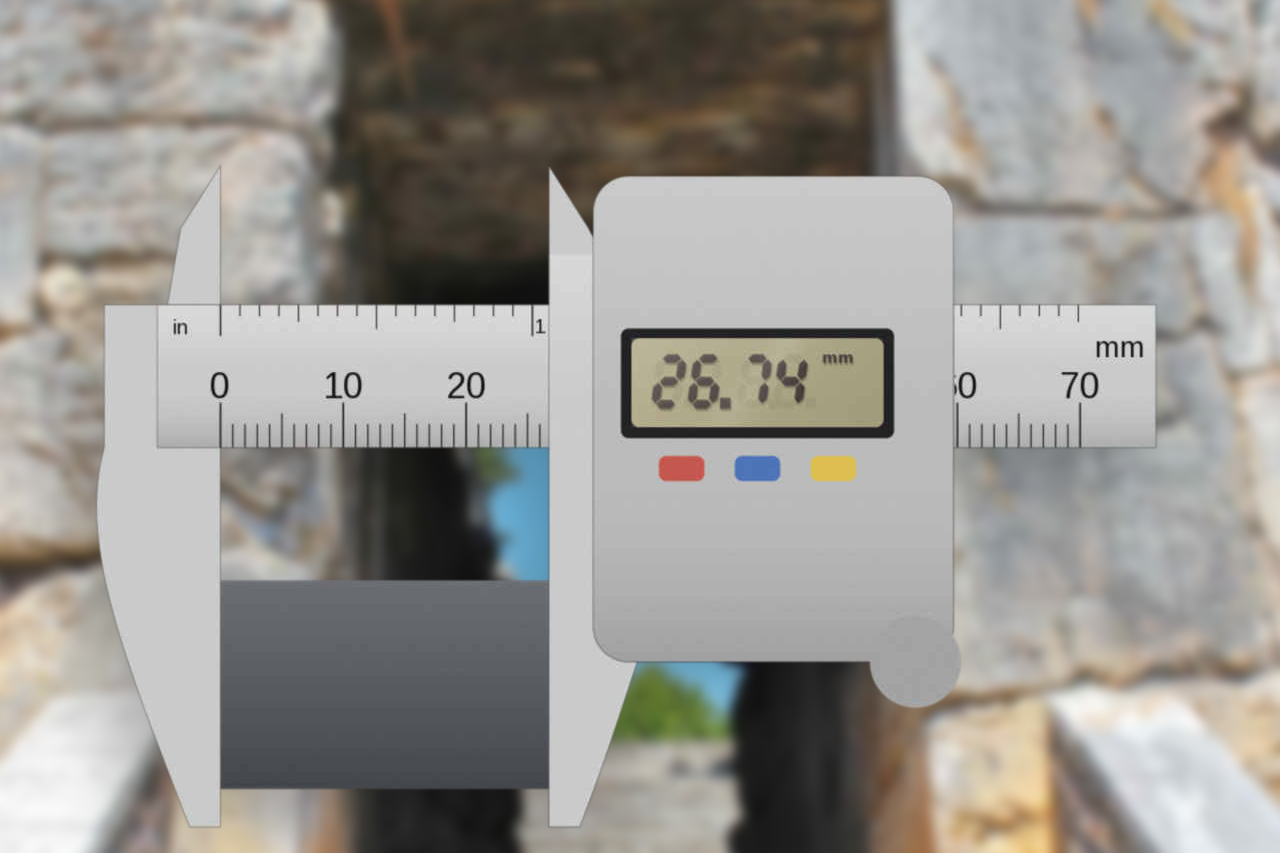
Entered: value=26.74 unit=mm
